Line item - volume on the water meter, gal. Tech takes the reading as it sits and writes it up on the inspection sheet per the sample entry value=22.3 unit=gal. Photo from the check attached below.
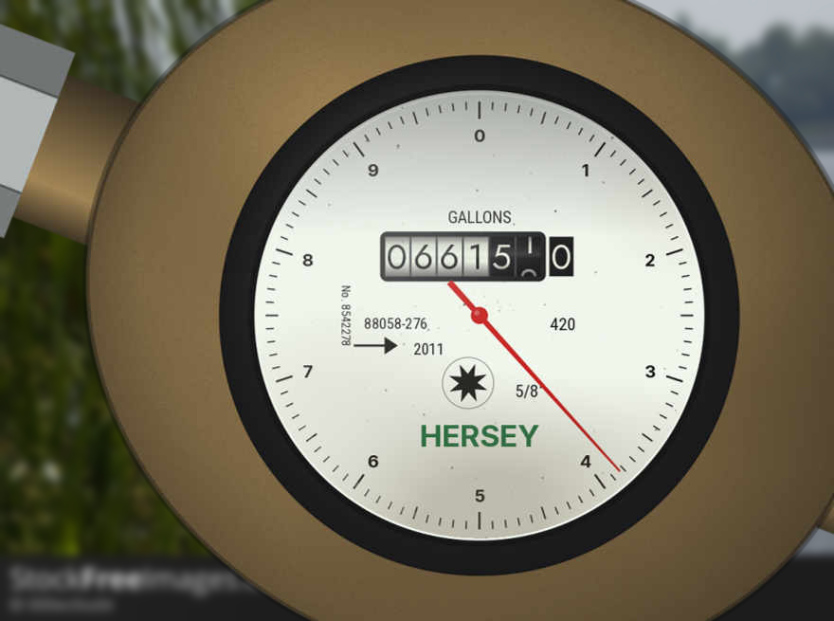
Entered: value=661513.8 unit=gal
